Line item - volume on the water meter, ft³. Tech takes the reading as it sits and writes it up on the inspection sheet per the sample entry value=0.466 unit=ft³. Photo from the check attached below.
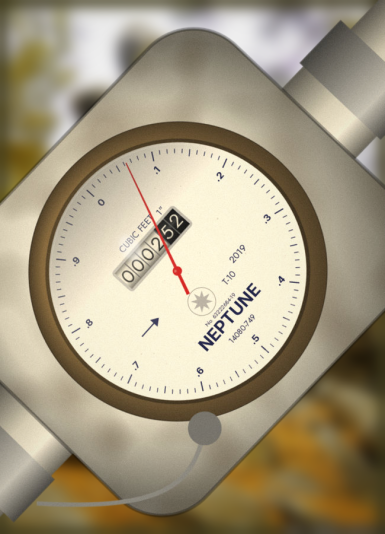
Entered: value=252.06 unit=ft³
